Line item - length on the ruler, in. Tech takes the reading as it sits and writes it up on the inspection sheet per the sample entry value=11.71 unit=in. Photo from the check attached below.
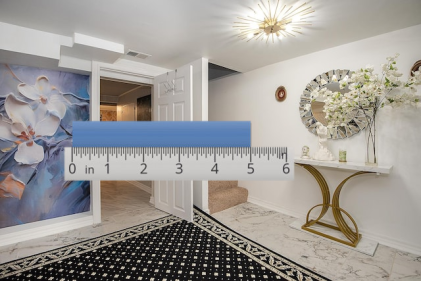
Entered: value=5 unit=in
